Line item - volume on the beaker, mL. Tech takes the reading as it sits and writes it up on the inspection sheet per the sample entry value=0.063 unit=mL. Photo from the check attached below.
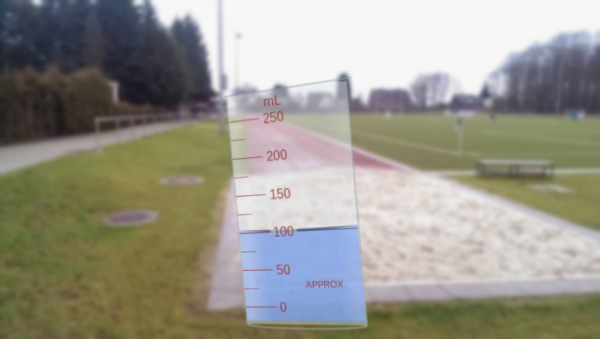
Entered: value=100 unit=mL
